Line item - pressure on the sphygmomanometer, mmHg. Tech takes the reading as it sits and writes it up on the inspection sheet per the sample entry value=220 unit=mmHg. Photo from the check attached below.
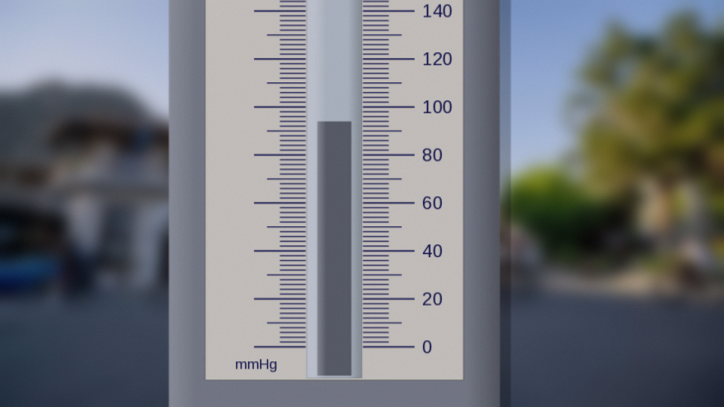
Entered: value=94 unit=mmHg
